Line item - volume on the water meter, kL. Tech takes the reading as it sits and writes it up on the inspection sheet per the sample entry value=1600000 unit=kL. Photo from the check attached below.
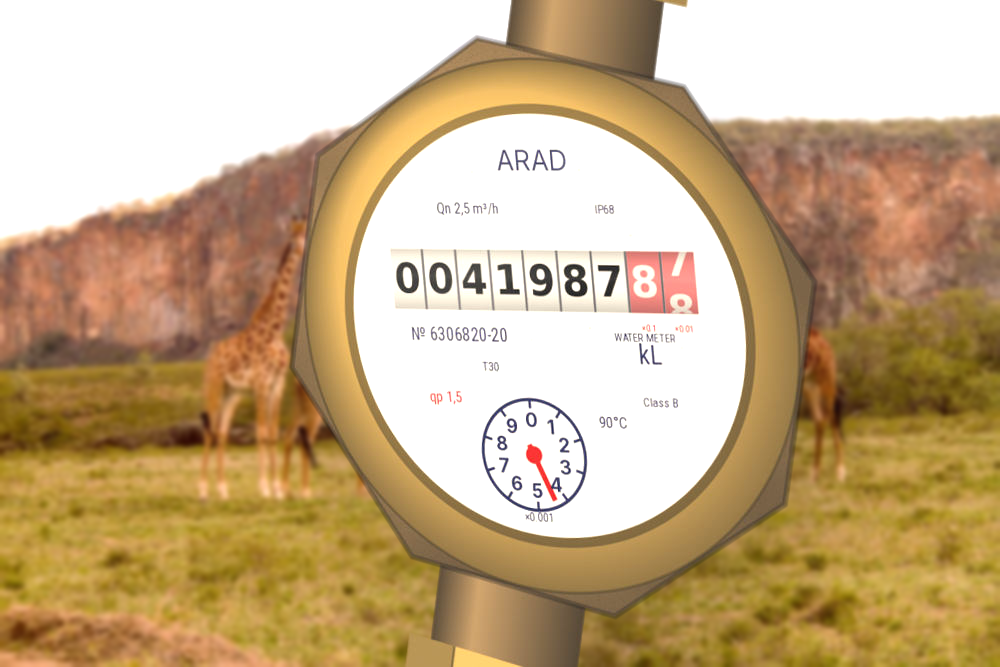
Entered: value=41987.874 unit=kL
